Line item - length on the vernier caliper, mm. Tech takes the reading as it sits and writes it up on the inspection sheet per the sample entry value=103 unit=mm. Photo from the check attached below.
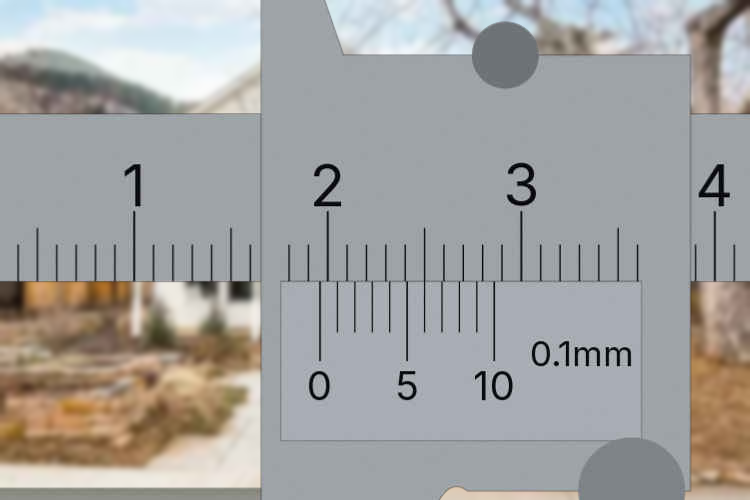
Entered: value=19.6 unit=mm
